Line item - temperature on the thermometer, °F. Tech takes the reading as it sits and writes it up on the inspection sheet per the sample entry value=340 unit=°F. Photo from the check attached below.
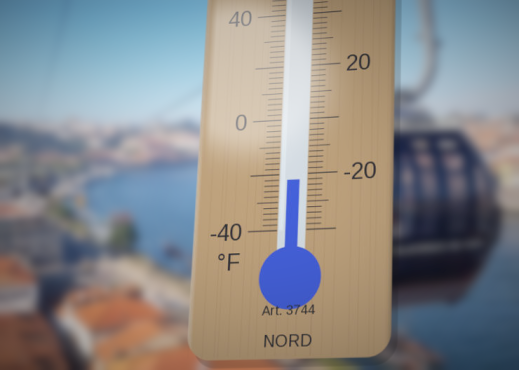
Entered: value=-22 unit=°F
